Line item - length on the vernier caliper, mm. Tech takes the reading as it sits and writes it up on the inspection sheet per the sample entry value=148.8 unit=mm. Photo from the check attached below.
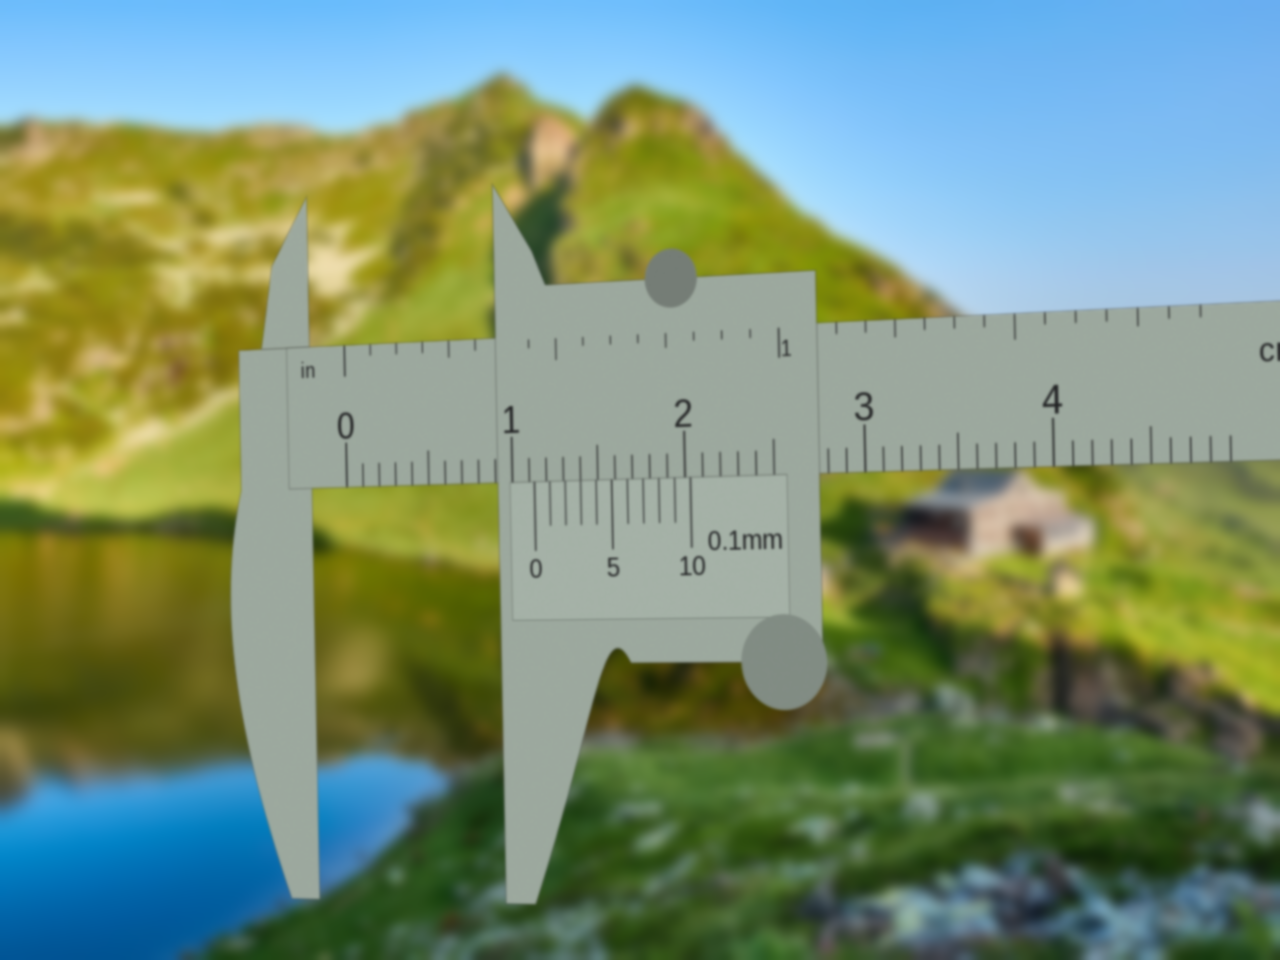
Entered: value=11.3 unit=mm
